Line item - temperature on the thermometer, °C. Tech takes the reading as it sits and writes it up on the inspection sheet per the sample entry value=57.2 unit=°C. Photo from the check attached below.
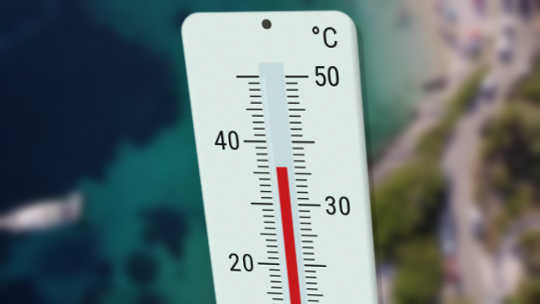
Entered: value=36 unit=°C
